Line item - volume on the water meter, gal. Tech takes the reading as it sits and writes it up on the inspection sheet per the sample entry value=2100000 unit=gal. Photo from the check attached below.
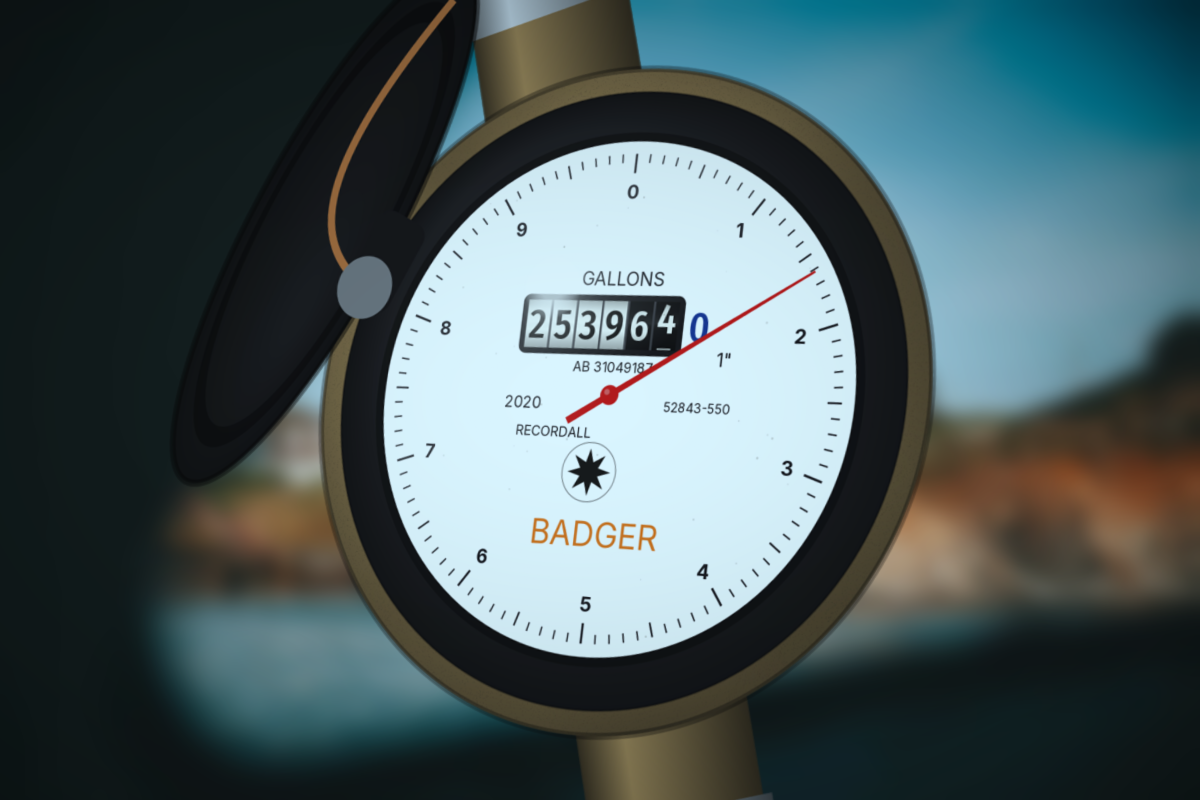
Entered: value=2539641.6 unit=gal
